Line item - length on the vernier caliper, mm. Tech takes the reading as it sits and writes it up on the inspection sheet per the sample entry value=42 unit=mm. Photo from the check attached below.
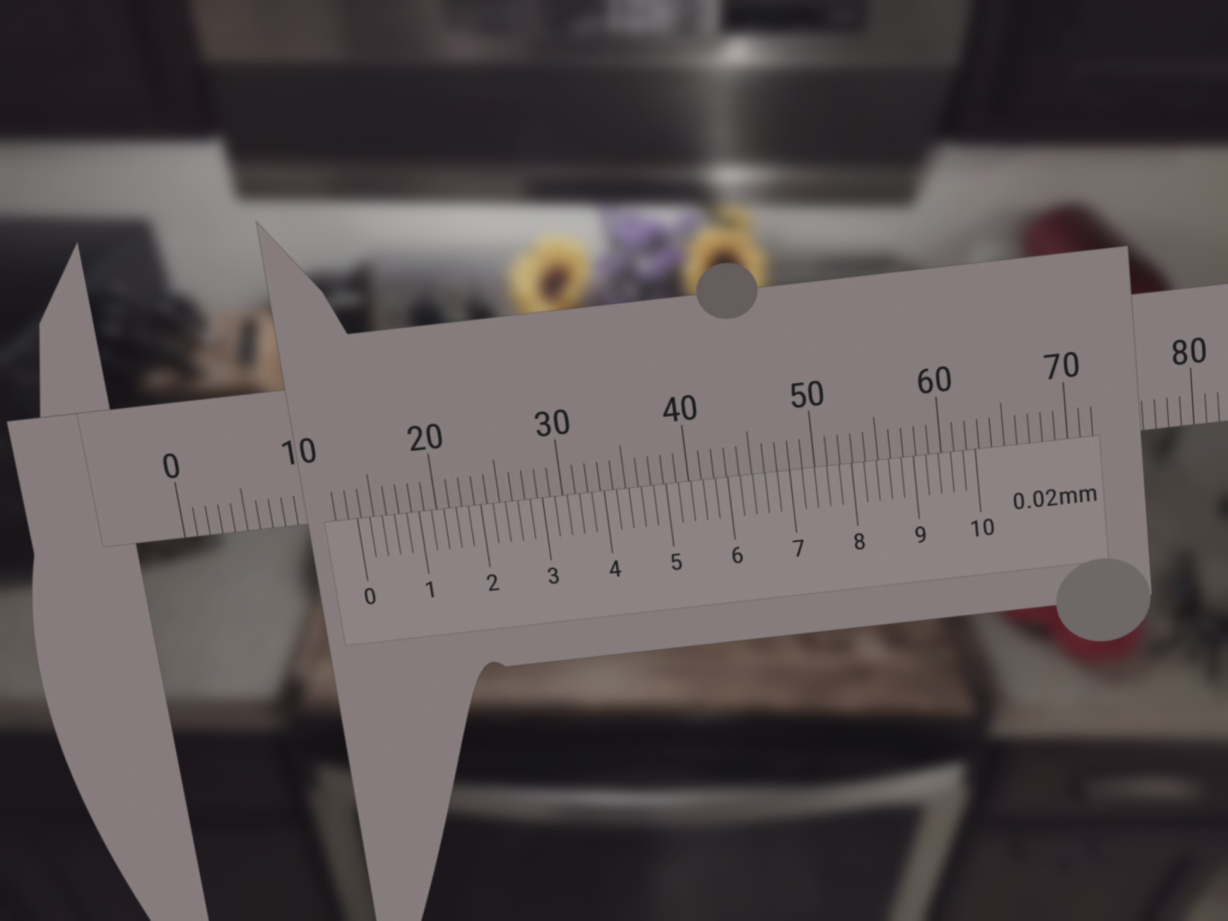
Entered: value=13.7 unit=mm
